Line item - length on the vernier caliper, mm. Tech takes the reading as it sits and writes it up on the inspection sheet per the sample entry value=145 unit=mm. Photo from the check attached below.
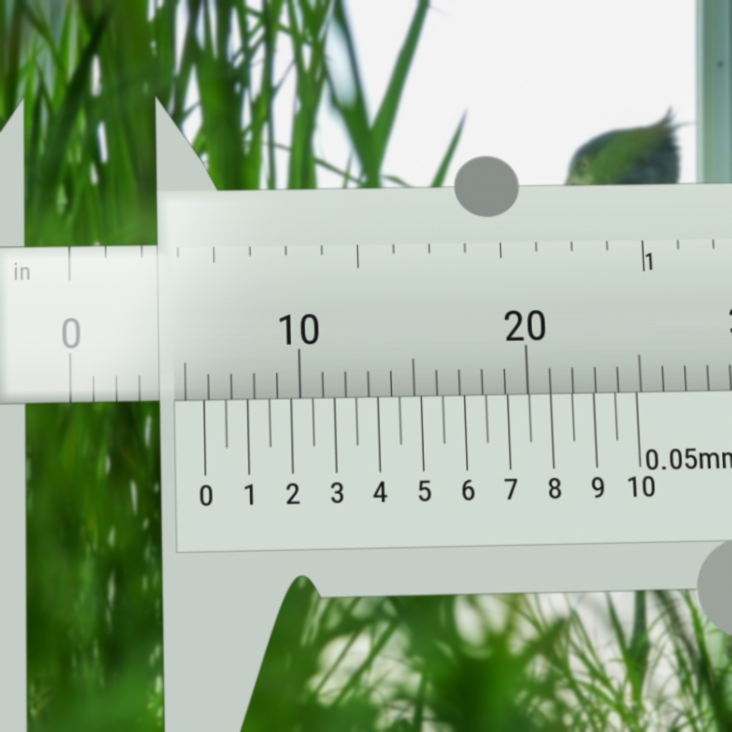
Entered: value=5.8 unit=mm
